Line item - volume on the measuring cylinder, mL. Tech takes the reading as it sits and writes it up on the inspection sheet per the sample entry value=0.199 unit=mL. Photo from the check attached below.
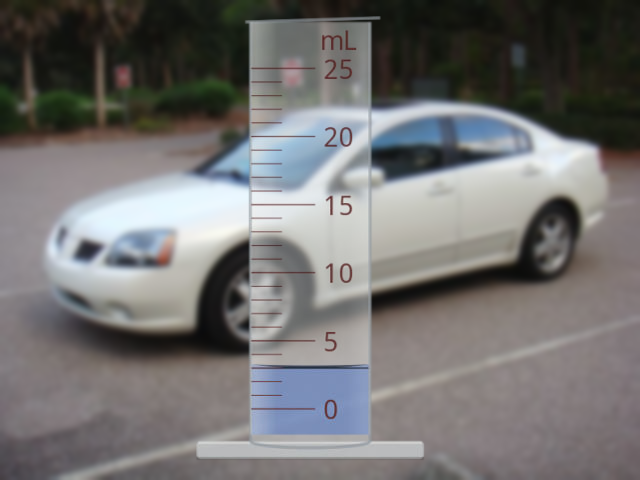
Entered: value=3 unit=mL
